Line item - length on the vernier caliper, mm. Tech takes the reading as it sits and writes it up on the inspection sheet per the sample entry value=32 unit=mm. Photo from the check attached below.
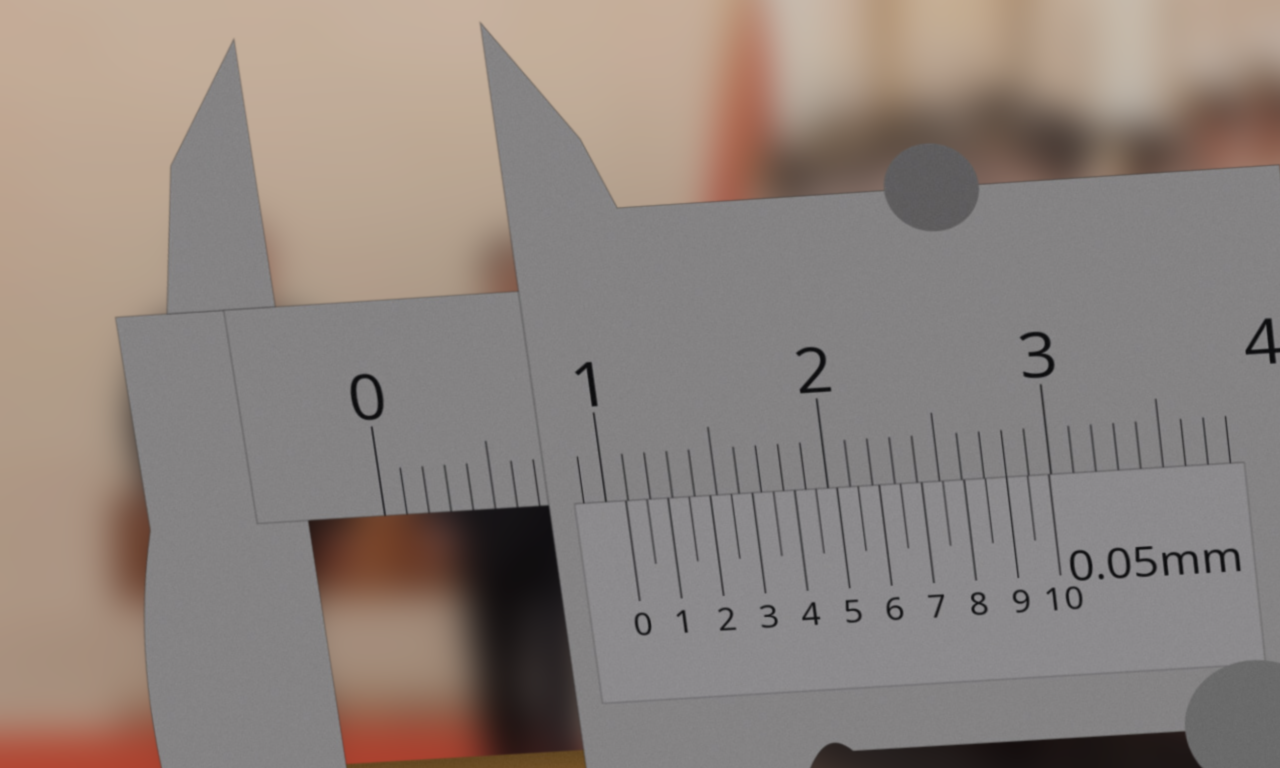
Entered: value=10.9 unit=mm
